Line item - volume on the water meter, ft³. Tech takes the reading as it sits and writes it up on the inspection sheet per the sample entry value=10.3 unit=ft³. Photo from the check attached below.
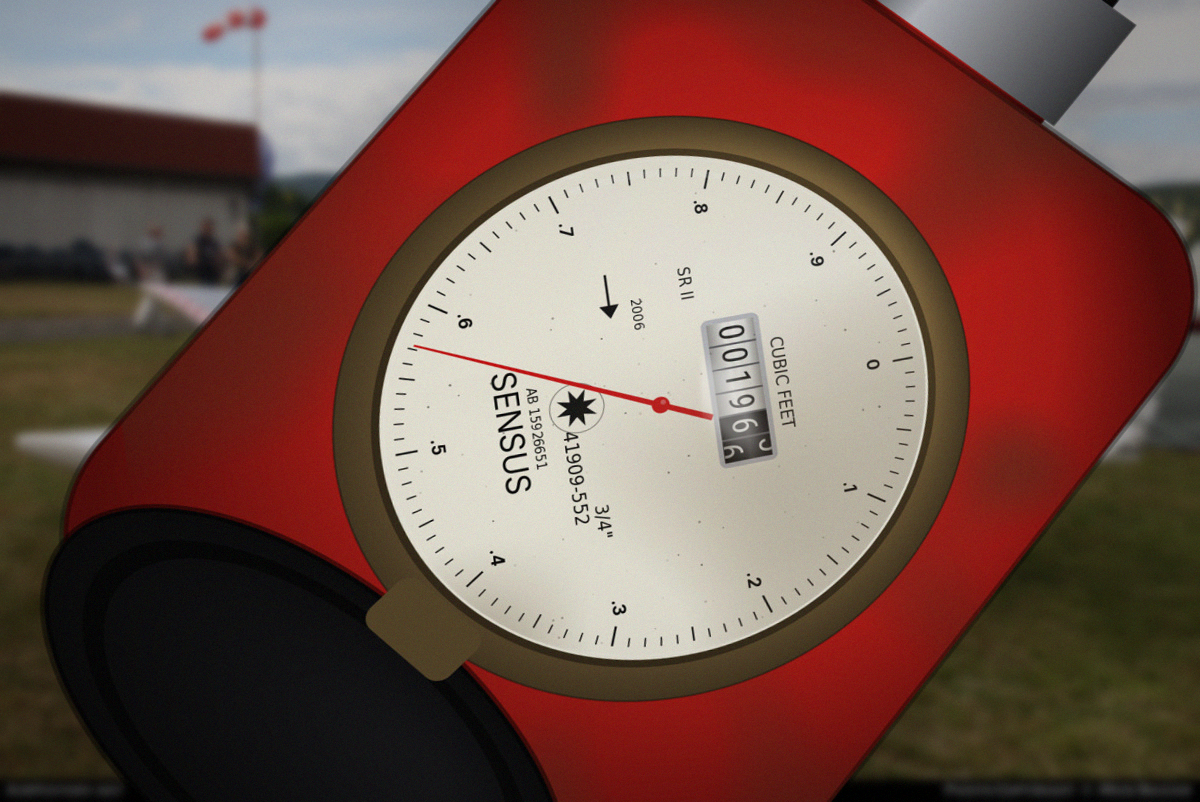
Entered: value=1965.57 unit=ft³
